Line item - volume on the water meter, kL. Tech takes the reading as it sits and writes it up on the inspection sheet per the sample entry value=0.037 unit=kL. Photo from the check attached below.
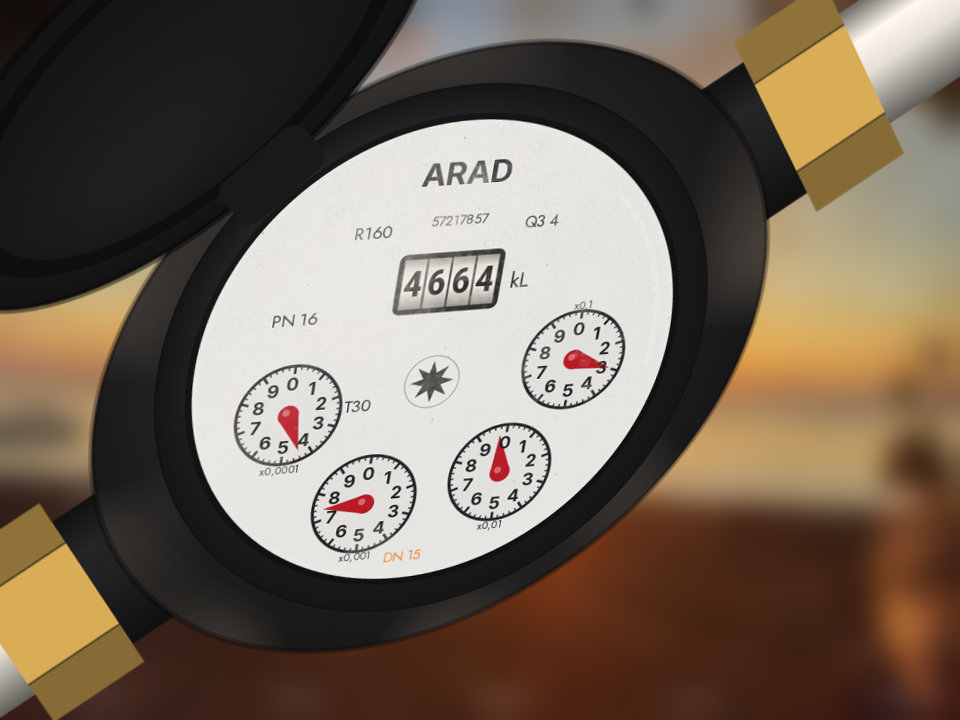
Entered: value=4664.2974 unit=kL
